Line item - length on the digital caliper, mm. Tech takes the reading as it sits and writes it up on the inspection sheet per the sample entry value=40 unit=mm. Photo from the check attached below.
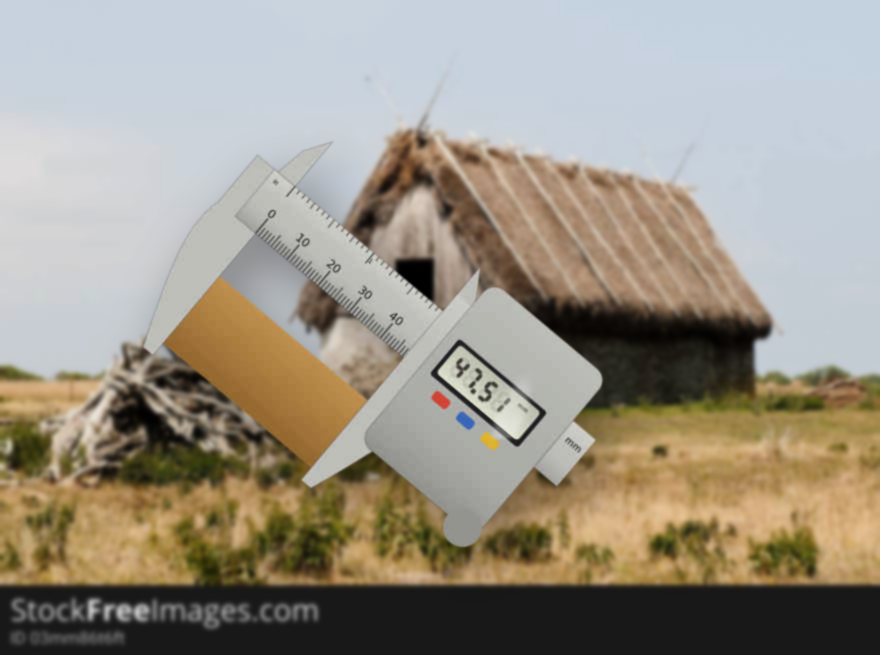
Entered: value=47.51 unit=mm
